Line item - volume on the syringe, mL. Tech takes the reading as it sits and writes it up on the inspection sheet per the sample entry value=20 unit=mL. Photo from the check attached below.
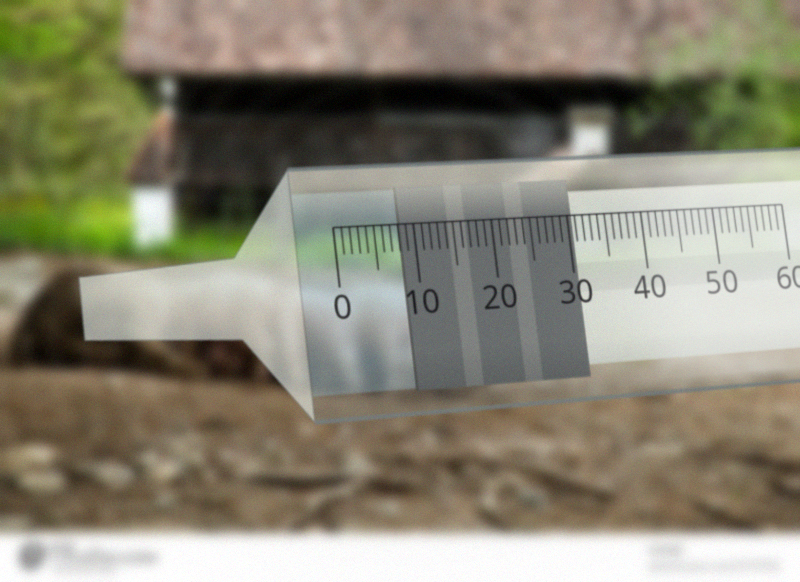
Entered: value=8 unit=mL
